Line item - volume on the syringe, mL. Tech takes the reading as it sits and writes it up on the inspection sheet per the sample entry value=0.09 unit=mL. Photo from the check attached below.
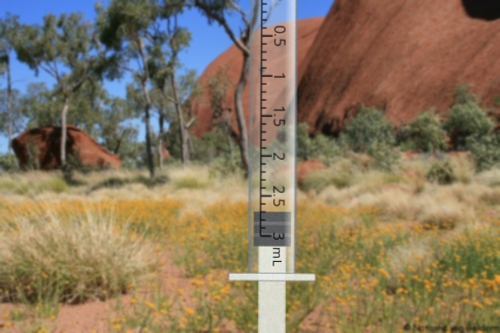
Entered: value=2.7 unit=mL
